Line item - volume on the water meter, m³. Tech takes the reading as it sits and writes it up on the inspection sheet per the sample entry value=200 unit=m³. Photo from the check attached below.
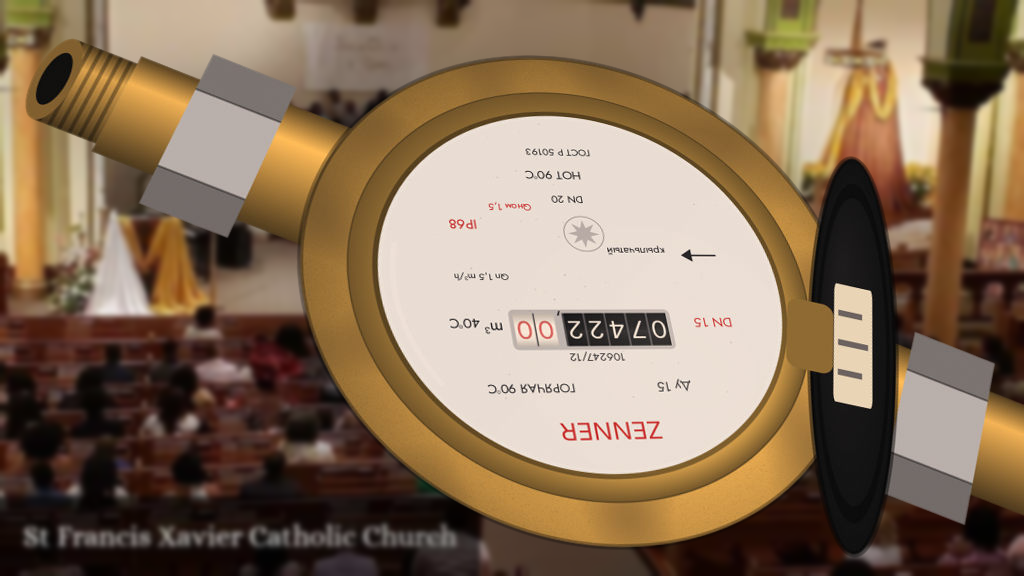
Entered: value=7422.00 unit=m³
